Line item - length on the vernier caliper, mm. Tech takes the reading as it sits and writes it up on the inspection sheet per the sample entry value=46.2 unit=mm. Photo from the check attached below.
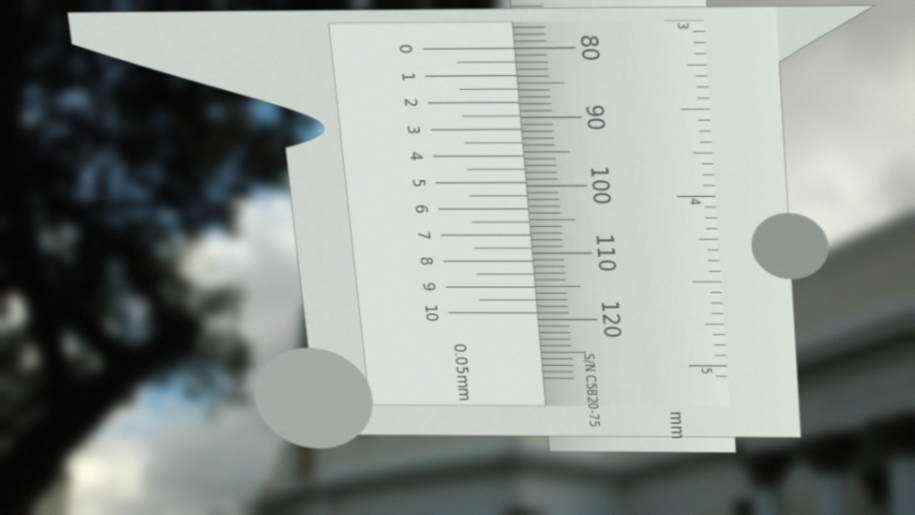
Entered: value=80.0 unit=mm
